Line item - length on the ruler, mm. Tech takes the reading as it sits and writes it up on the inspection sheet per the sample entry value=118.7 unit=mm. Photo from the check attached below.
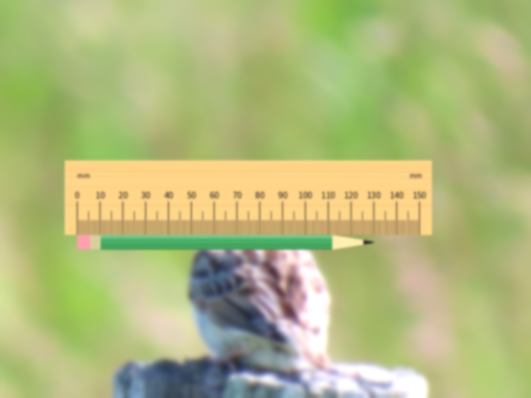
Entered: value=130 unit=mm
